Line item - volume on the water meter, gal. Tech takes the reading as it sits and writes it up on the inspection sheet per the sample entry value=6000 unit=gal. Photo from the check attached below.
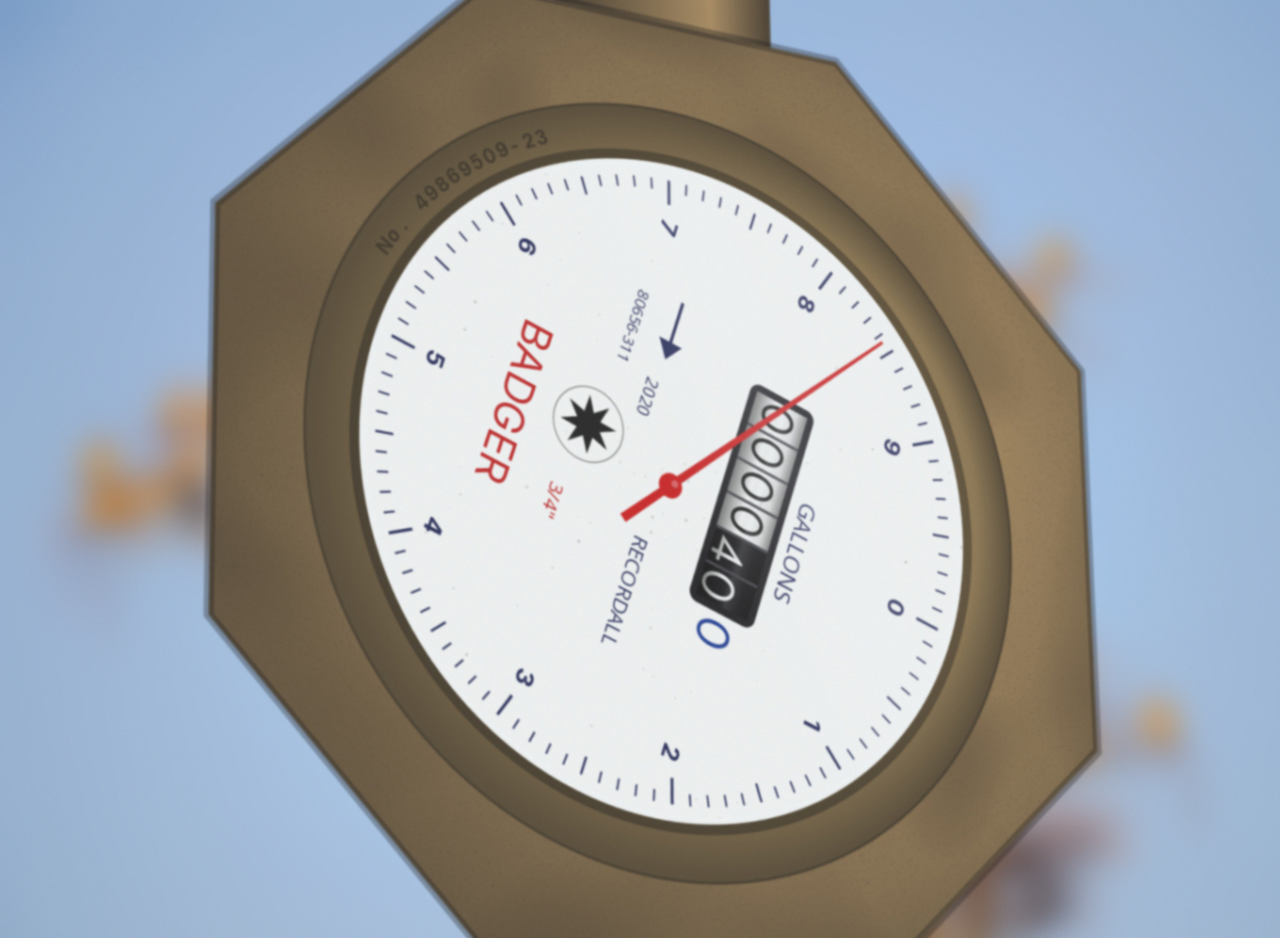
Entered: value=398.4 unit=gal
